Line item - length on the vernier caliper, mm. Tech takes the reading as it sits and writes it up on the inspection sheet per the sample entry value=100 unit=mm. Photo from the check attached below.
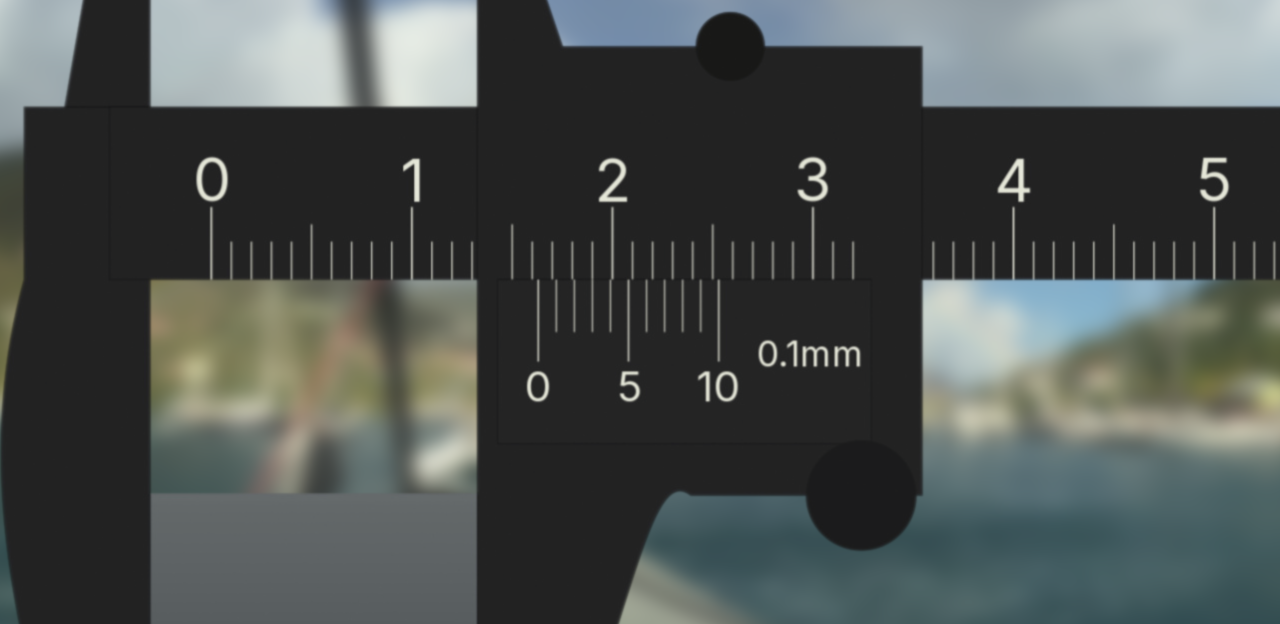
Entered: value=16.3 unit=mm
